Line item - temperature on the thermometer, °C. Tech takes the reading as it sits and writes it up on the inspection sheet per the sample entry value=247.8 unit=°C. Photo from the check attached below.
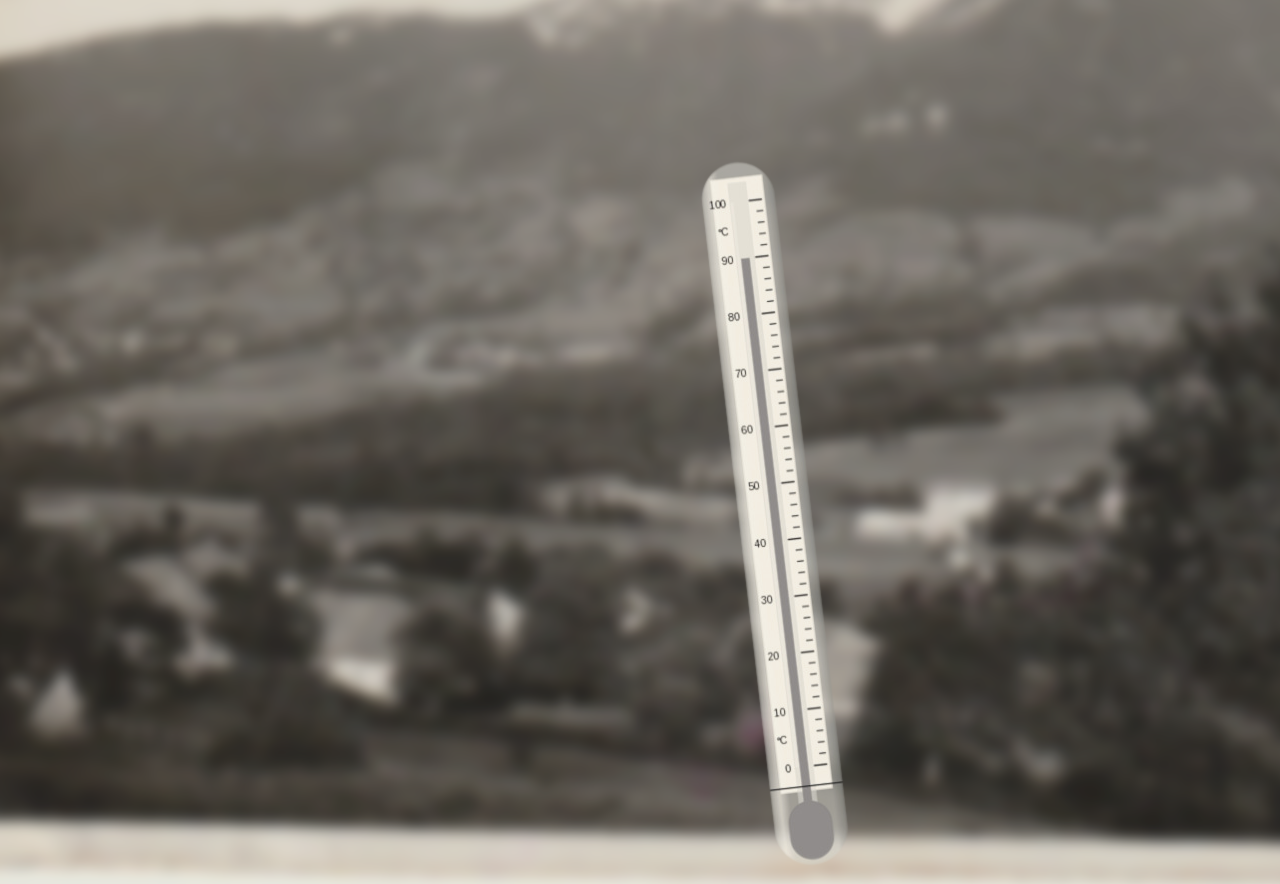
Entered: value=90 unit=°C
